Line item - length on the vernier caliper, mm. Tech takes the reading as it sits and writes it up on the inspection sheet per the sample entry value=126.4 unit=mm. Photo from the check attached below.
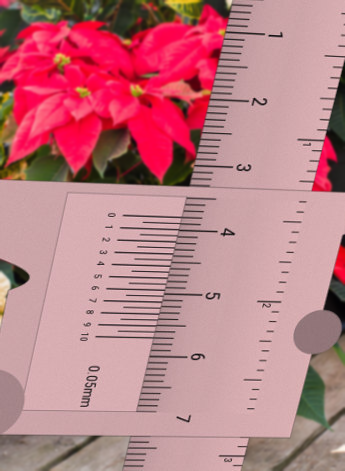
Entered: value=38.0 unit=mm
